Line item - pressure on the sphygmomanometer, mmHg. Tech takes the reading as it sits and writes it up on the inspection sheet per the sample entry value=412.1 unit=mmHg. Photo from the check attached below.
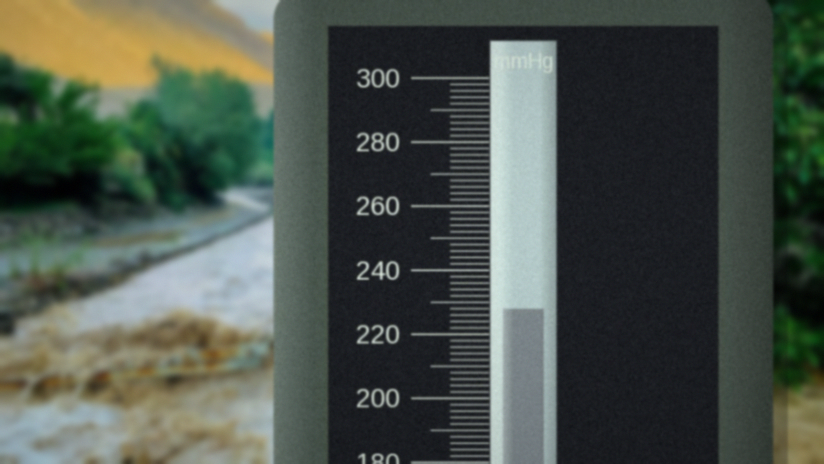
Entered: value=228 unit=mmHg
